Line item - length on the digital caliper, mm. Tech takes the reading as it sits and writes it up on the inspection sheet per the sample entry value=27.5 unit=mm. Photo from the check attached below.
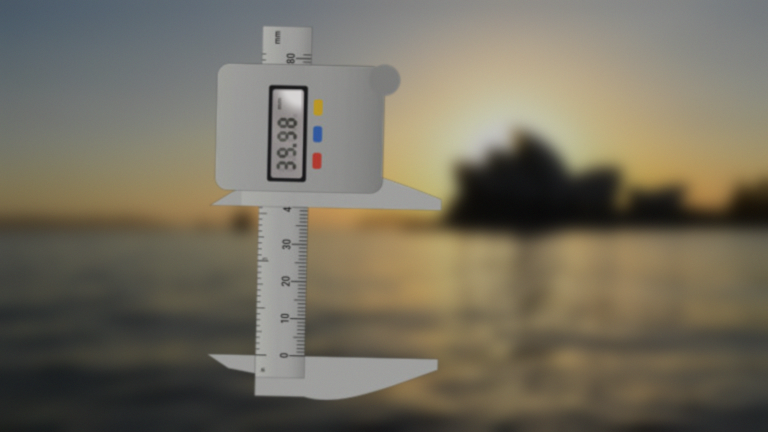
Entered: value=39.98 unit=mm
